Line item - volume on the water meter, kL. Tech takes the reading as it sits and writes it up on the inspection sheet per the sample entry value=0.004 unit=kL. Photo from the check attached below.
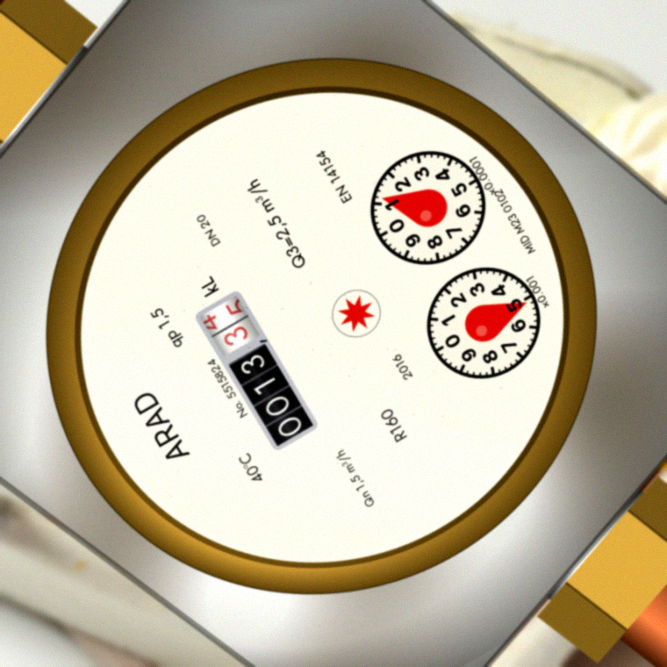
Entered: value=13.3451 unit=kL
